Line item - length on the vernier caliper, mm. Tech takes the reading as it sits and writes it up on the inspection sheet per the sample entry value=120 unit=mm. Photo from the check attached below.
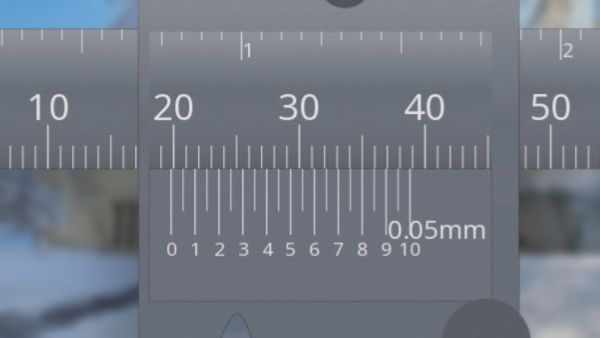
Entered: value=19.8 unit=mm
